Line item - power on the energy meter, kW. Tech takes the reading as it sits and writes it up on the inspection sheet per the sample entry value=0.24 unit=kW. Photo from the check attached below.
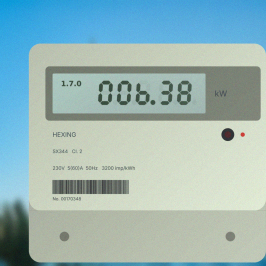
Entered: value=6.38 unit=kW
